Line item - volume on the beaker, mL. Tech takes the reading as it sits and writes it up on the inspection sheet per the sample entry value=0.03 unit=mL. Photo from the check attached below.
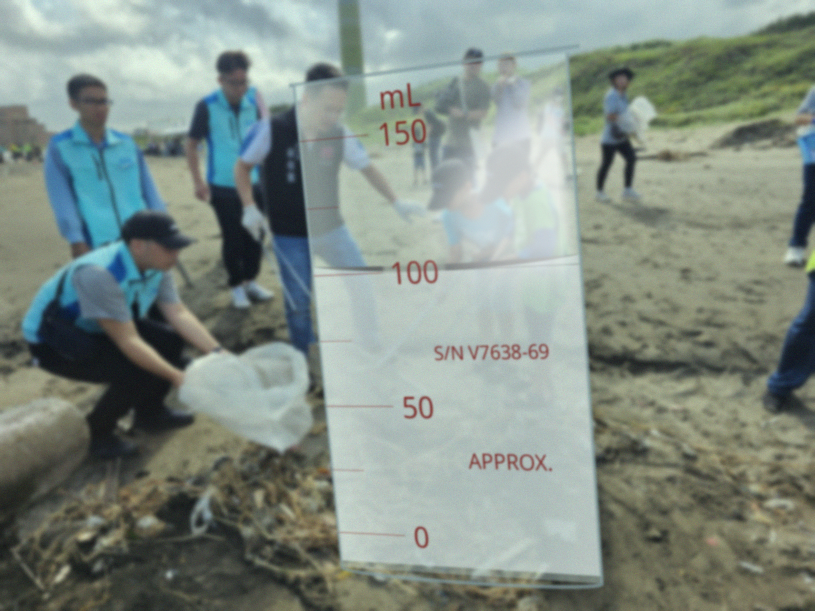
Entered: value=100 unit=mL
